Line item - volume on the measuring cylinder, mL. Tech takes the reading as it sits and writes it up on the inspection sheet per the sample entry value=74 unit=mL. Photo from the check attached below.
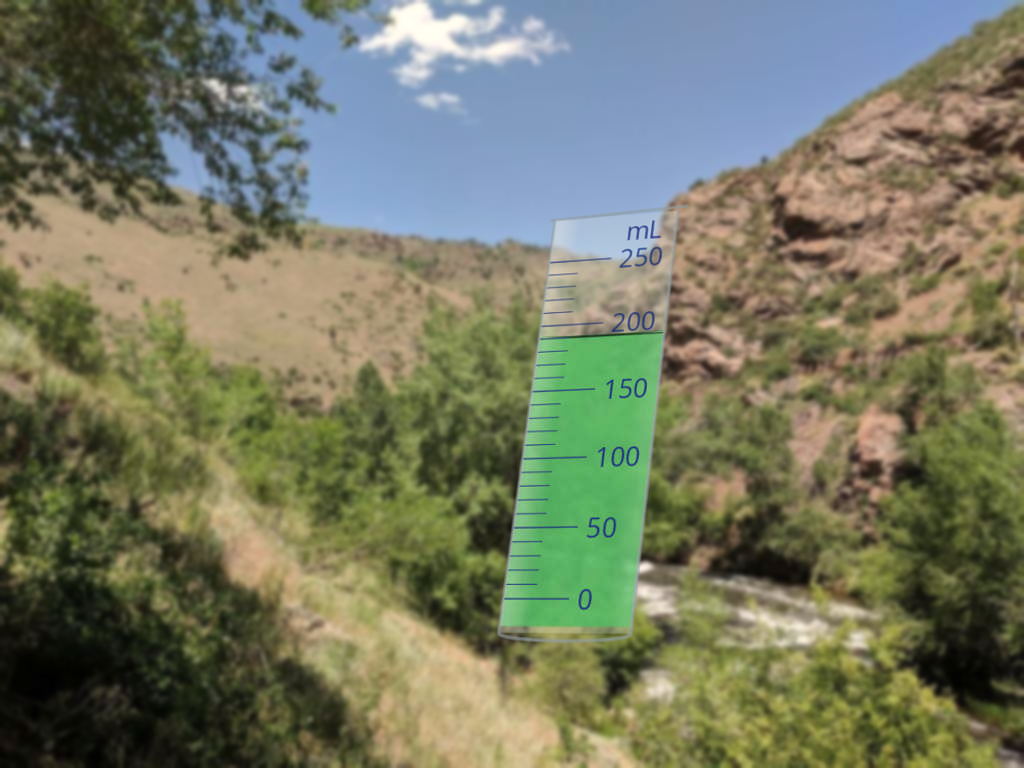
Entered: value=190 unit=mL
